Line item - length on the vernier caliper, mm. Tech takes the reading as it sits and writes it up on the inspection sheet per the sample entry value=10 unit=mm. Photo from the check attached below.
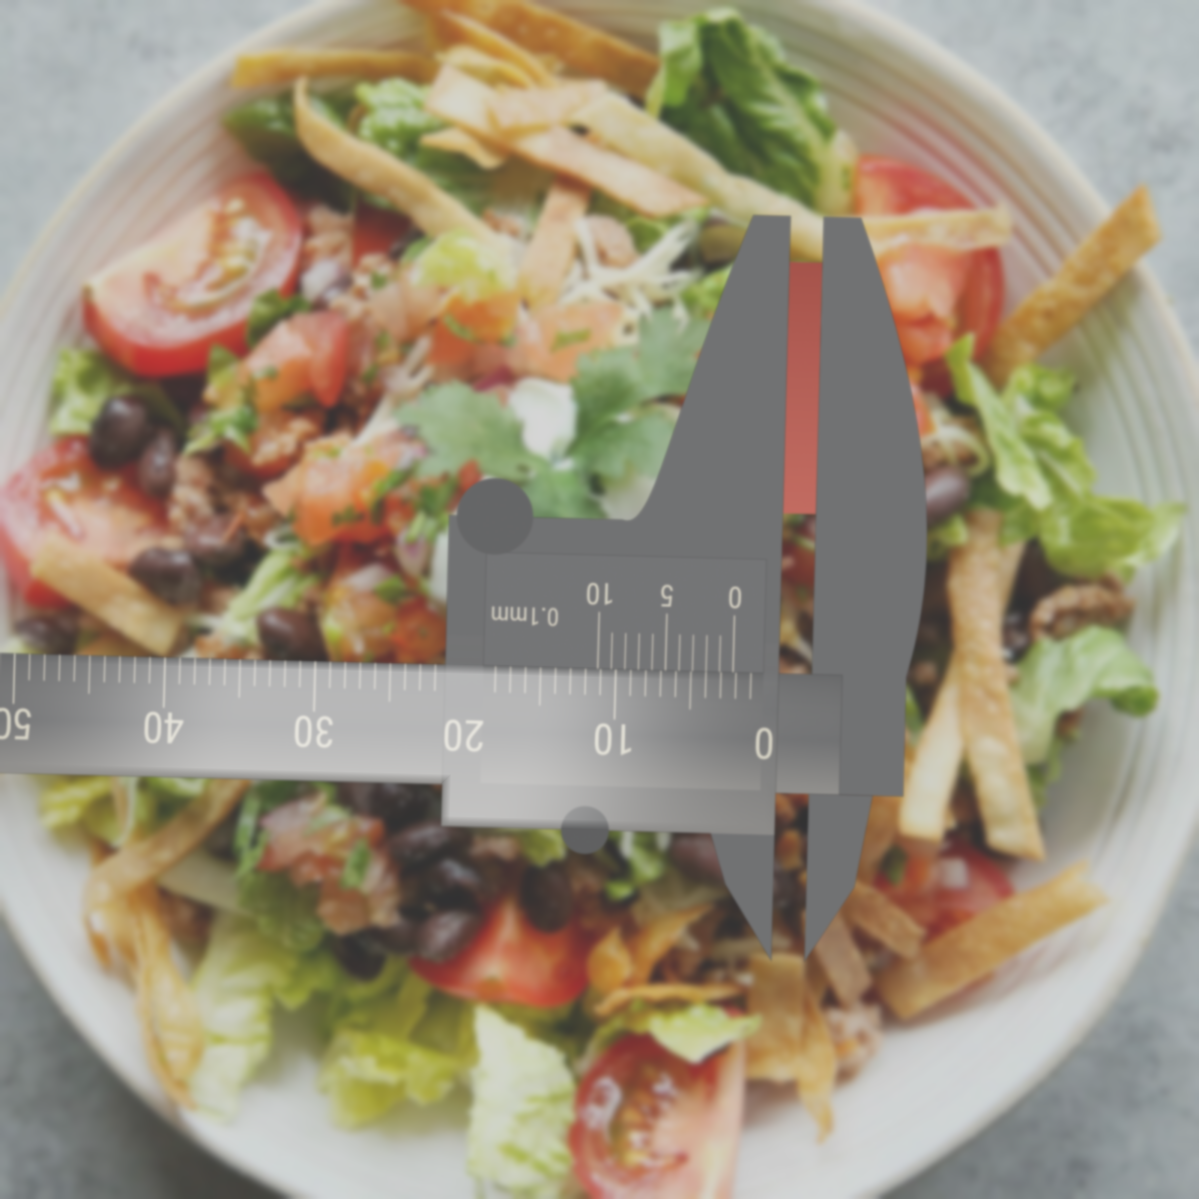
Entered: value=2.2 unit=mm
